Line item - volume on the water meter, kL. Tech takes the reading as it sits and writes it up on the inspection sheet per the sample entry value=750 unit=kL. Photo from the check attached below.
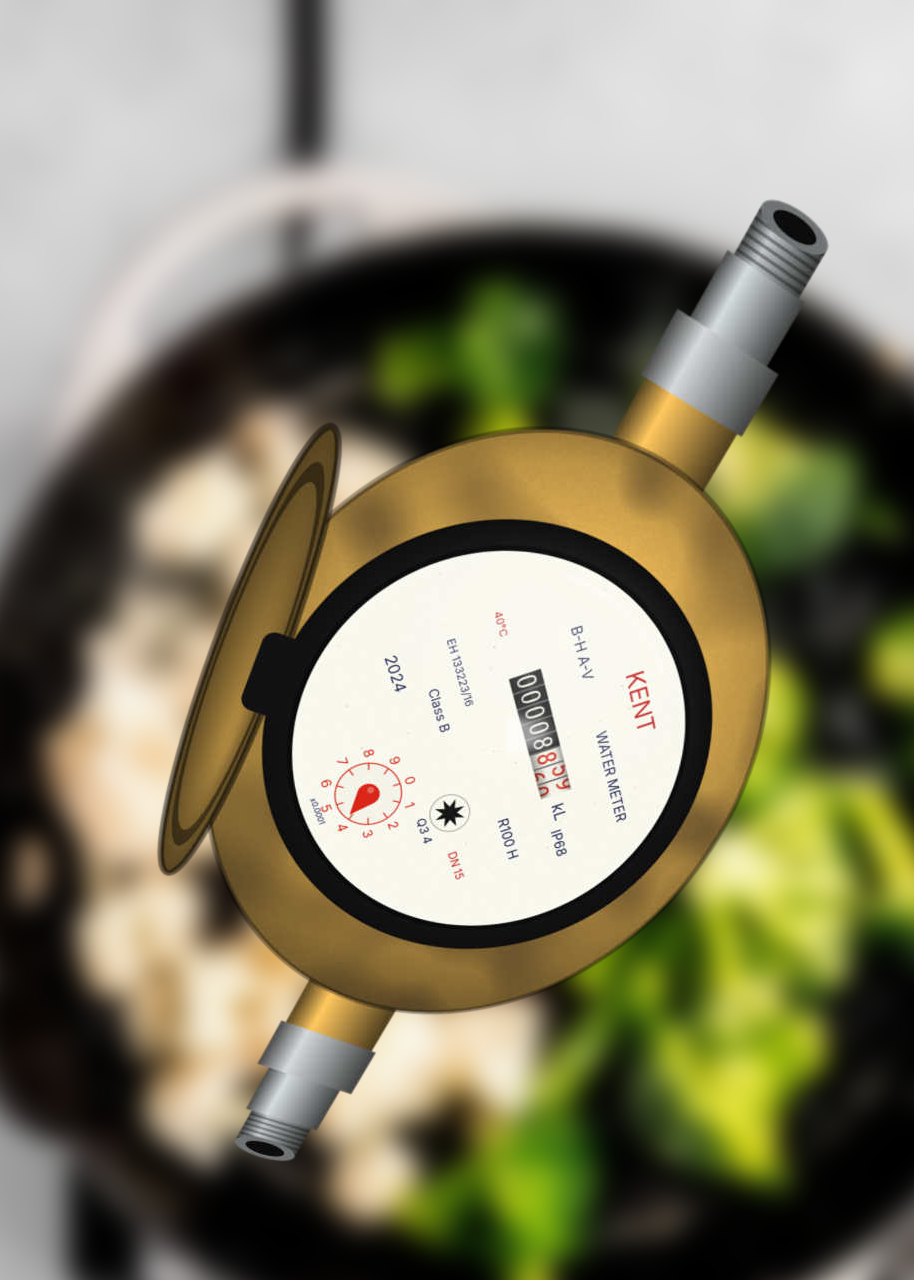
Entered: value=8.8594 unit=kL
